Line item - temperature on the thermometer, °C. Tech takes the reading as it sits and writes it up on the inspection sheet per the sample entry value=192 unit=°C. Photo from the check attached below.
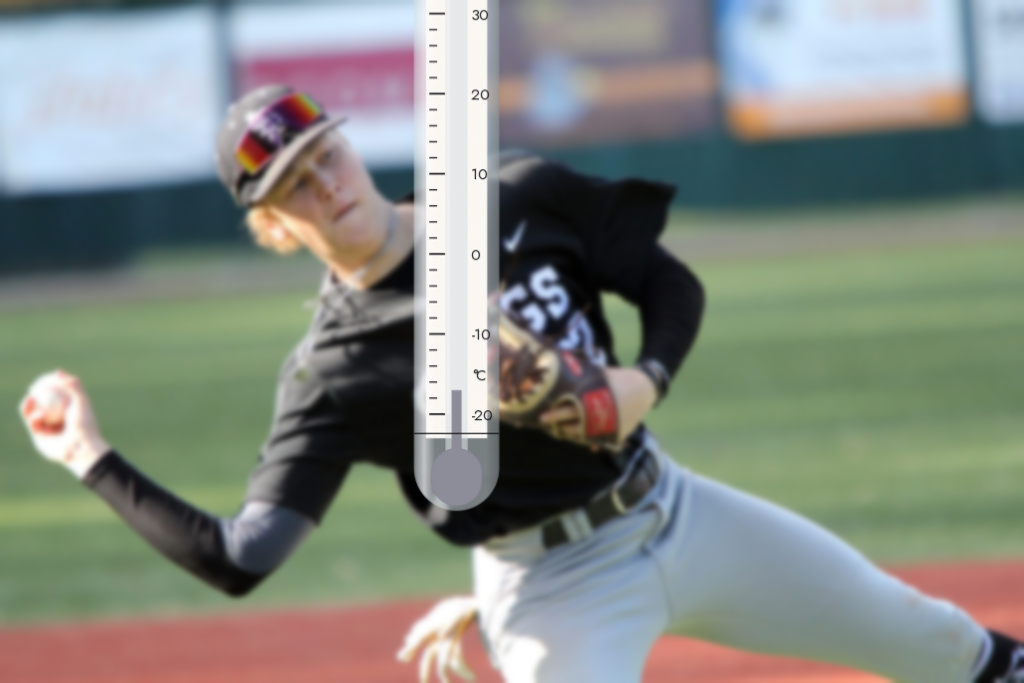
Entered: value=-17 unit=°C
